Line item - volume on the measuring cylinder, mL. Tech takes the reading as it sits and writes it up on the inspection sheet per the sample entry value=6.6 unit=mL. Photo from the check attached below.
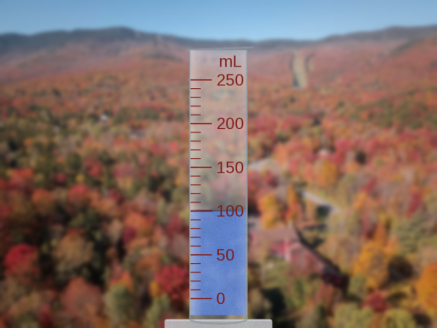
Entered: value=100 unit=mL
